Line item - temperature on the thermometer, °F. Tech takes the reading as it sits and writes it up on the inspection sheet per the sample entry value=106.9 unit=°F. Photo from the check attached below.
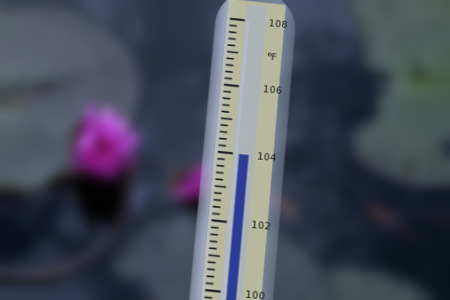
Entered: value=104 unit=°F
